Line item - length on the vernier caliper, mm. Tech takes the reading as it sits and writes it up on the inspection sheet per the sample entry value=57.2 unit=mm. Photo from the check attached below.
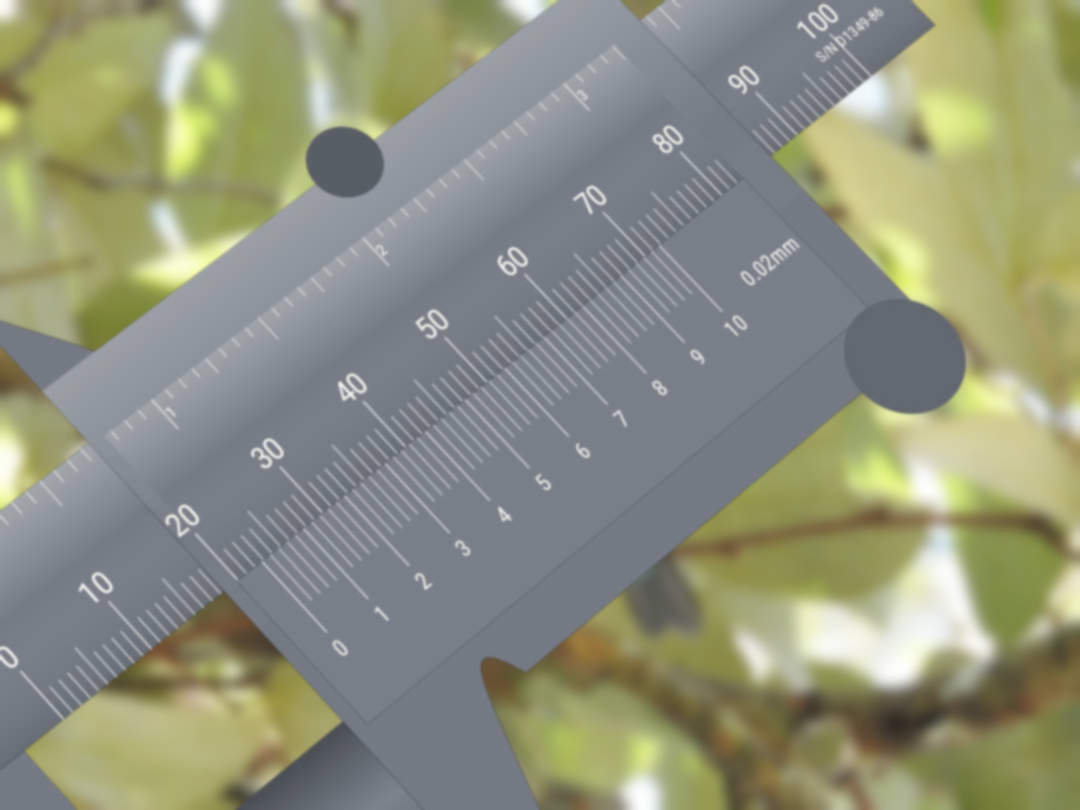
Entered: value=22.8 unit=mm
